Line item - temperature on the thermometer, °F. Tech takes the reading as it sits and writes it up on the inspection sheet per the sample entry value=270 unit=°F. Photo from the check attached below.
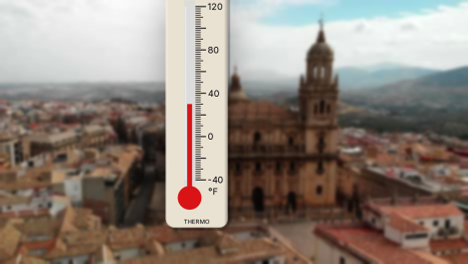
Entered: value=30 unit=°F
